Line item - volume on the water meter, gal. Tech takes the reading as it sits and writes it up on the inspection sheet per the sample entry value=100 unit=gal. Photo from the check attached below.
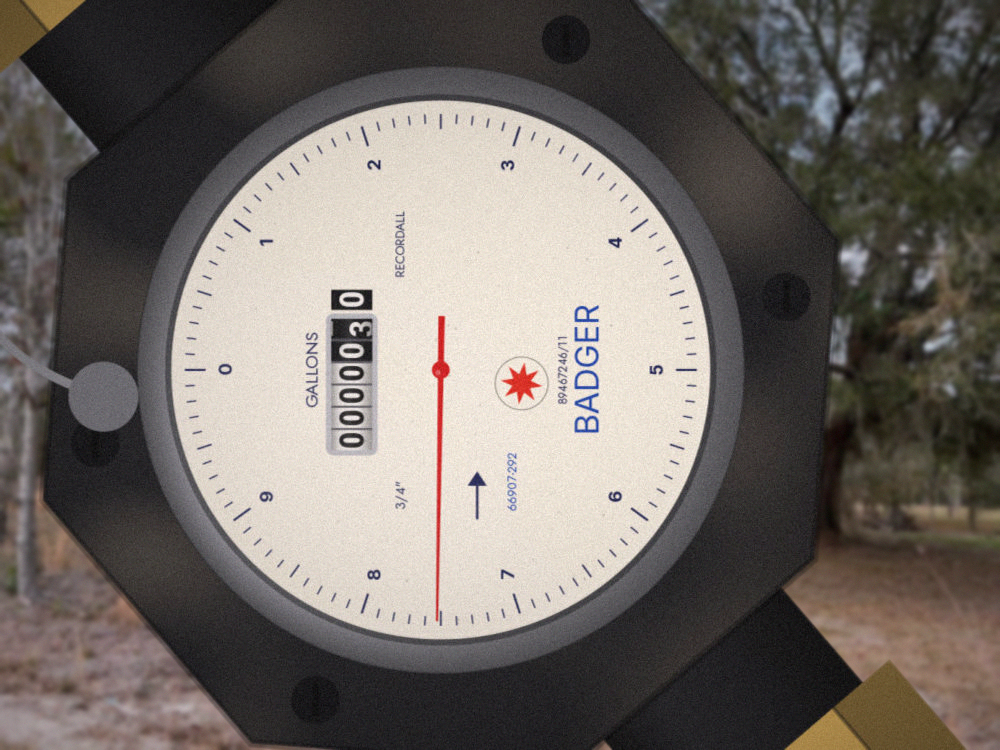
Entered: value=27.5 unit=gal
